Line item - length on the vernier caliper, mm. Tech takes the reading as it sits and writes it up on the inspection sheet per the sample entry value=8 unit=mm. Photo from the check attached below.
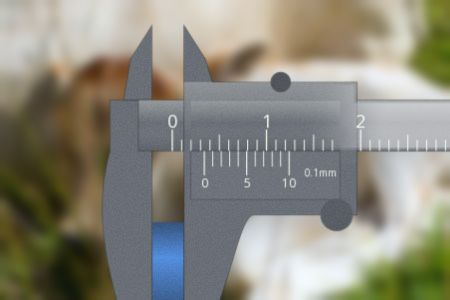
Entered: value=3.4 unit=mm
